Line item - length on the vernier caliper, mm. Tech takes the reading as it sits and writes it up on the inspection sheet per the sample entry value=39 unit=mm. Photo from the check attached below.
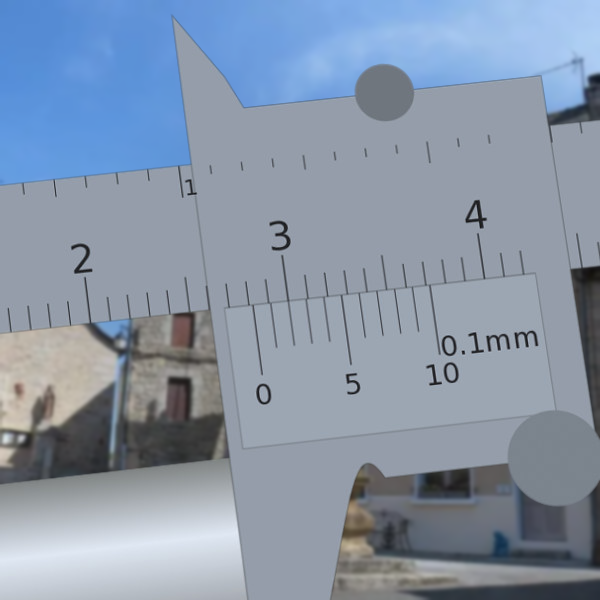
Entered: value=28.2 unit=mm
